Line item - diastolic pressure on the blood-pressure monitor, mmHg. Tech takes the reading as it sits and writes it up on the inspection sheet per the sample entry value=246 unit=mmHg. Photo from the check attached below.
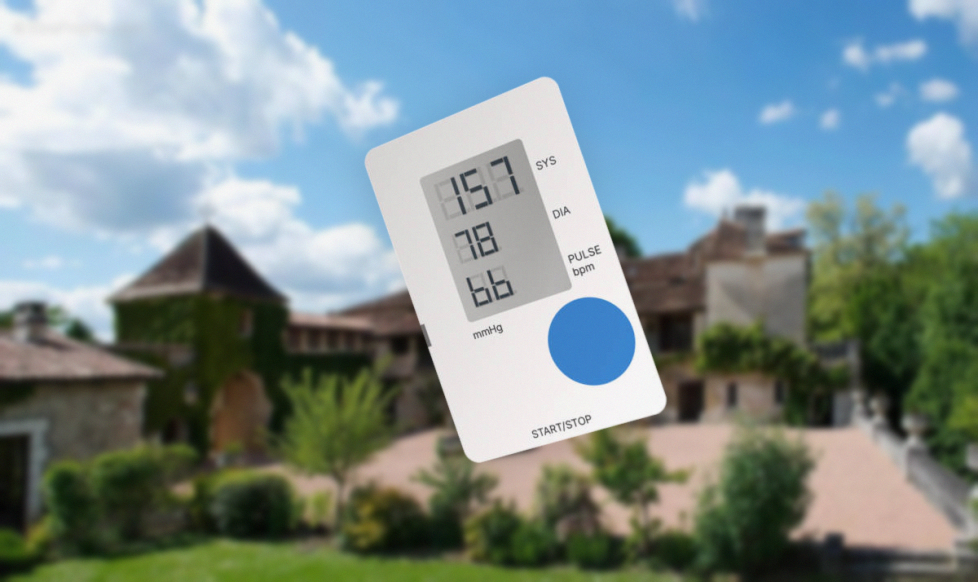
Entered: value=78 unit=mmHg
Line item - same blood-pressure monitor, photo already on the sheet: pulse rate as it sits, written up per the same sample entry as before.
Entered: value=66 unit=bpm
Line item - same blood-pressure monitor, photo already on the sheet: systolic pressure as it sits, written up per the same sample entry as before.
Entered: value=157 unit=mmHg
